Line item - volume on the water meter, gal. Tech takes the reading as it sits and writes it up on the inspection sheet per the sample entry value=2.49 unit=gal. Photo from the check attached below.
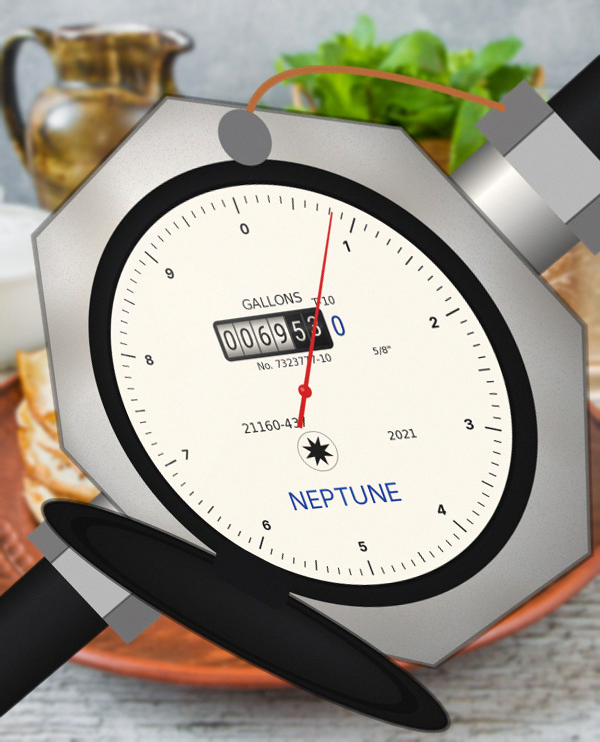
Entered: value=69530.8 unit=gal
